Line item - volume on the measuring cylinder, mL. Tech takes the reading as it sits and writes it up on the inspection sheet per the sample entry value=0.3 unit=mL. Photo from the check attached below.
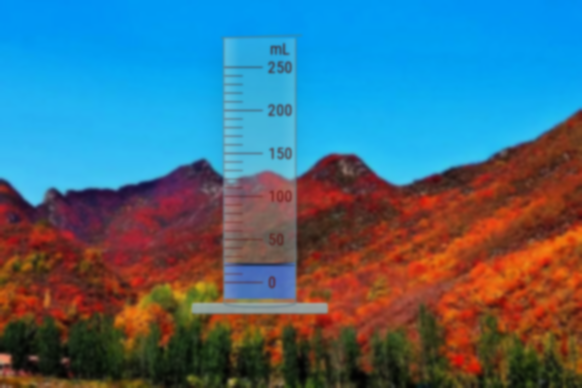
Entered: value=20 unit=mL
